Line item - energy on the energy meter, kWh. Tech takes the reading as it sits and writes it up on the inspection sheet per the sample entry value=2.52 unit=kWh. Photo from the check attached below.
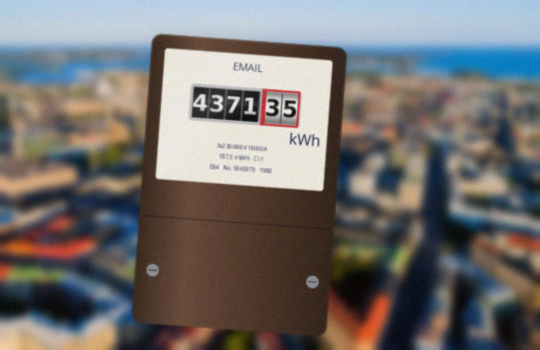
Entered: value=4371.35 unit=kWh
